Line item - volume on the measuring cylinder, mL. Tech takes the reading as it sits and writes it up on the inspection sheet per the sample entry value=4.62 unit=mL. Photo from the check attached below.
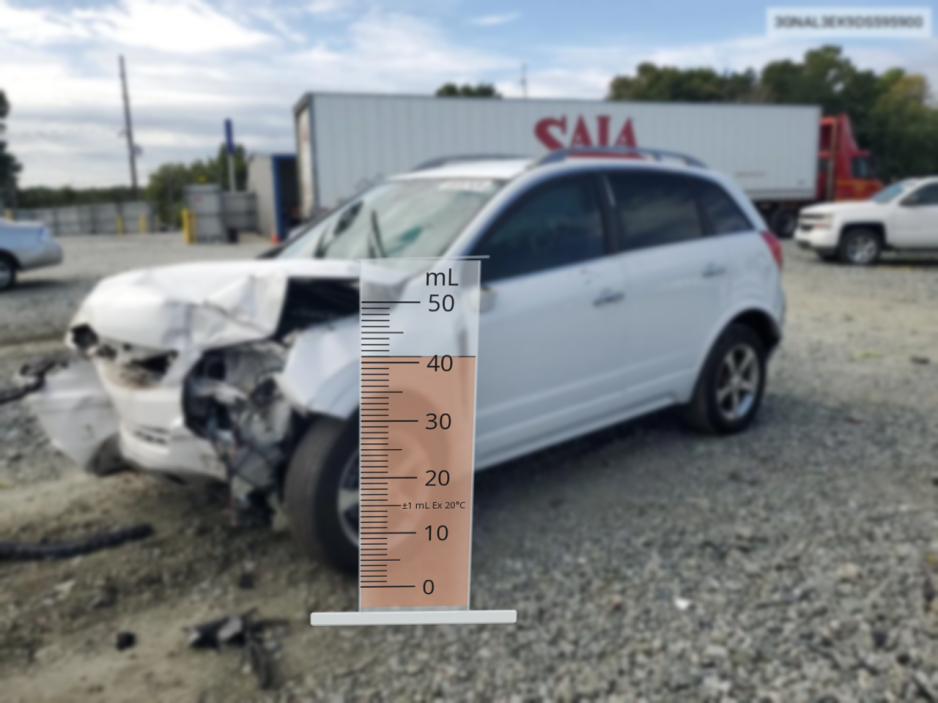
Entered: value=41 unit=mL
